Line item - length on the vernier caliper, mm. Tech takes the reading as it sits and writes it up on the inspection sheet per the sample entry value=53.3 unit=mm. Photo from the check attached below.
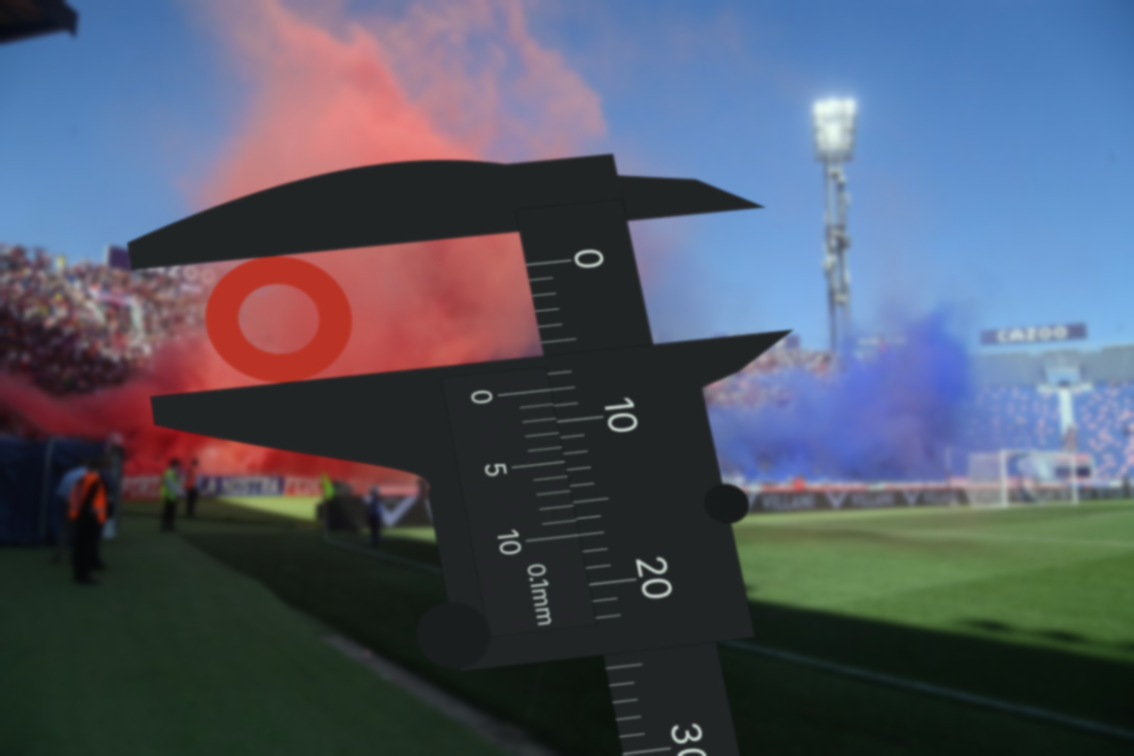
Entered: value=8.0 unit=mm
